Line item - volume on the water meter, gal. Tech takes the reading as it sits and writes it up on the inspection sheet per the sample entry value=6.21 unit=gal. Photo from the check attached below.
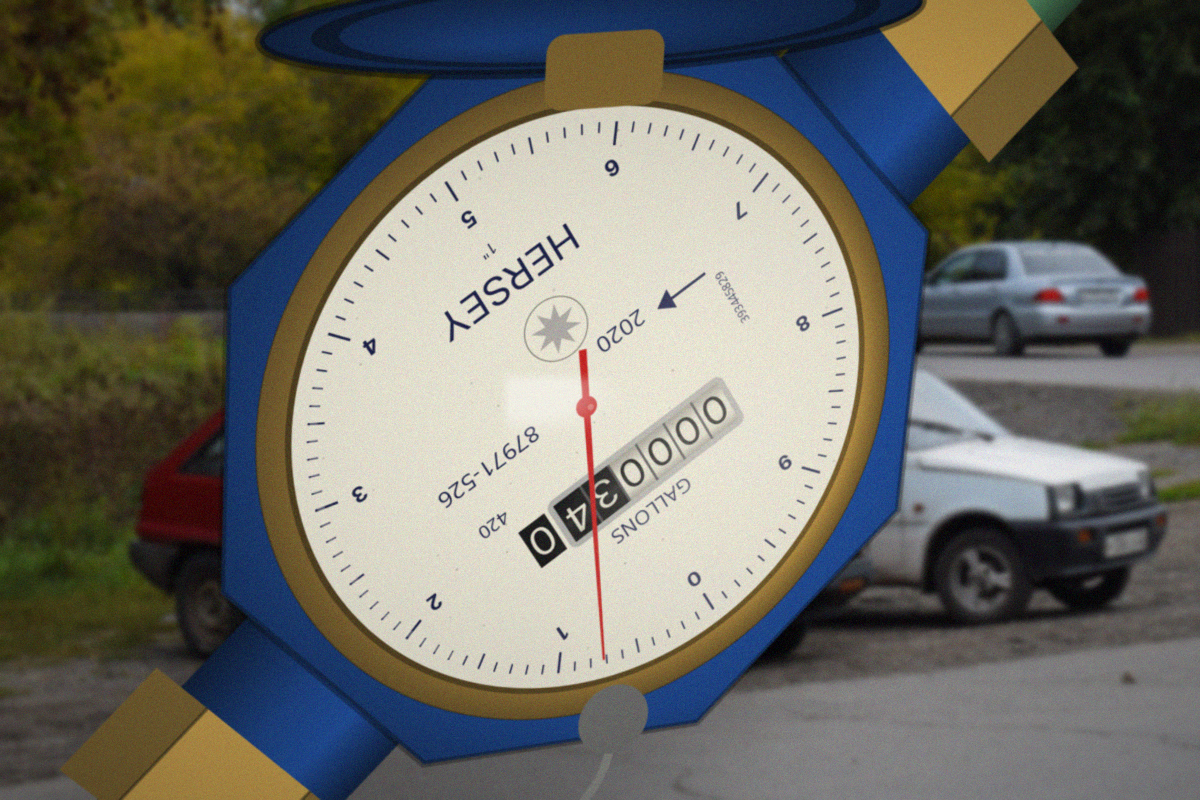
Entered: value=340.7 unit=gal
